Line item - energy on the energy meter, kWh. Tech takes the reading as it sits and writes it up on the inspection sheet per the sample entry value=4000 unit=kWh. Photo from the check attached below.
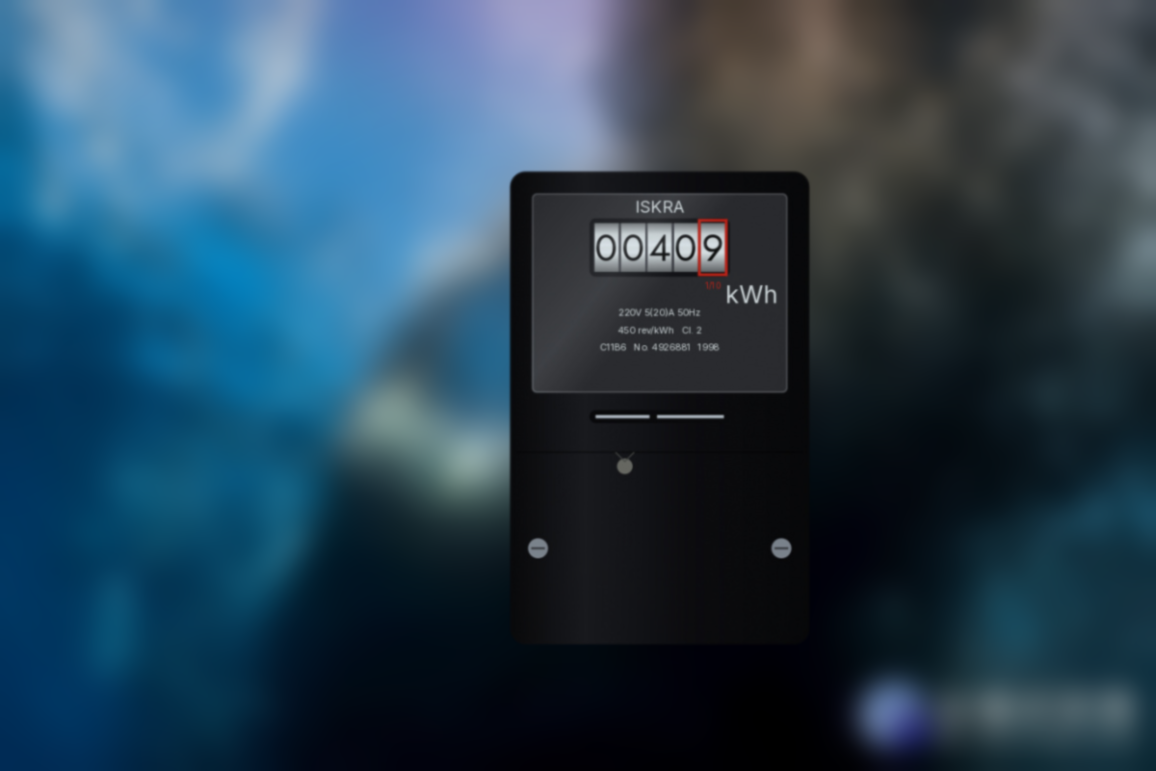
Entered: value=40.9 unit=kWh
